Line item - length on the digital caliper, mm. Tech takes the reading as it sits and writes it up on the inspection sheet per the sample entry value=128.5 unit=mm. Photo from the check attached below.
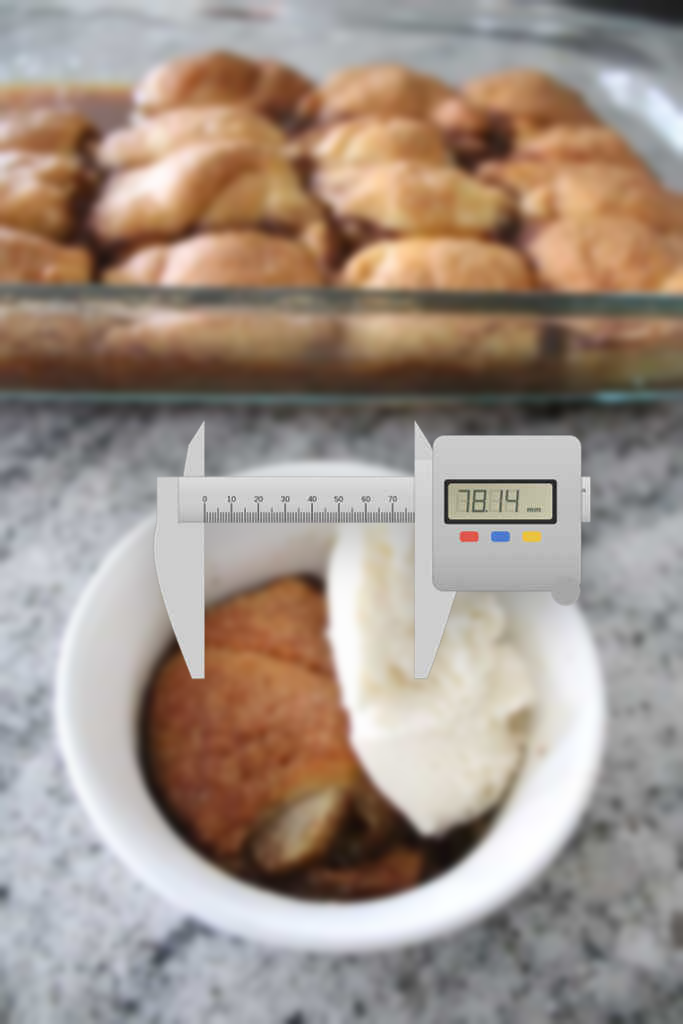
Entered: value=78.14 unit=mm
